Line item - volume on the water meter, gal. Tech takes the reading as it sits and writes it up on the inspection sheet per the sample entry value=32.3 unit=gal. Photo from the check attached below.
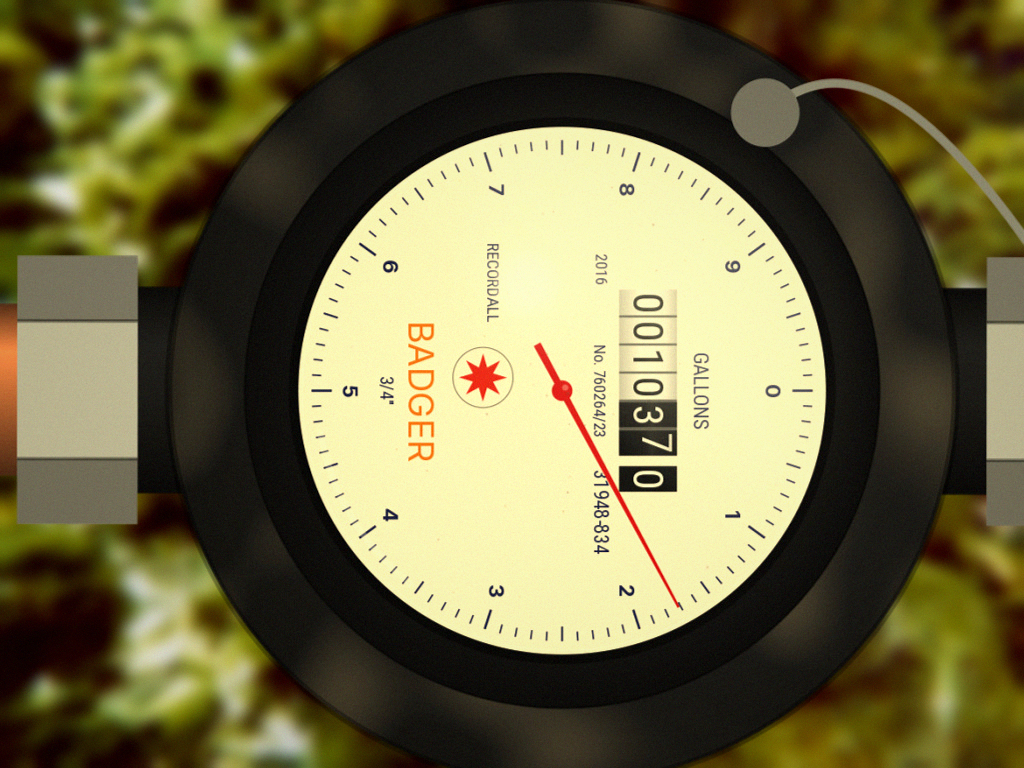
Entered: value=10371.7 unit=gal
